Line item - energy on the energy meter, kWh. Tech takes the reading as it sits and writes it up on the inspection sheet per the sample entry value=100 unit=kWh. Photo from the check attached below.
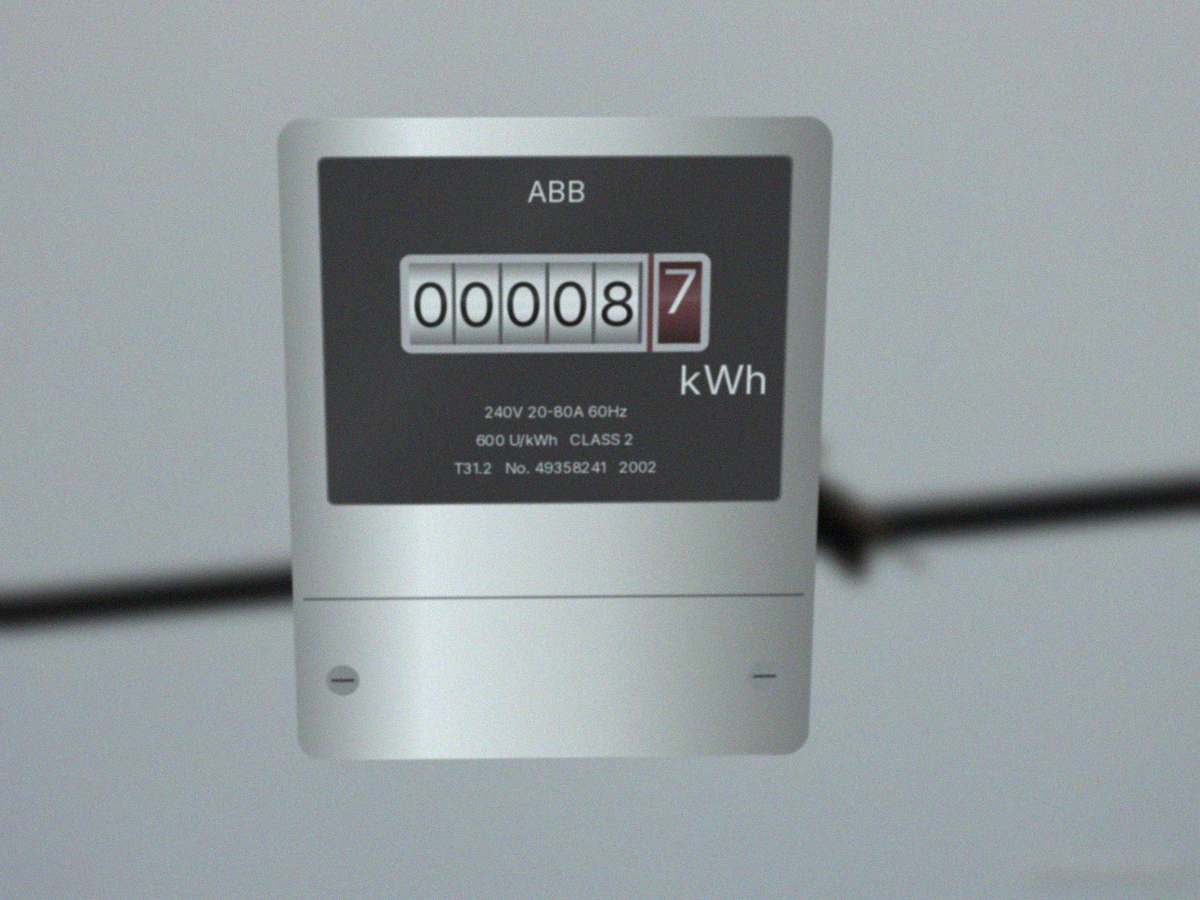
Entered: value=8.7 unit=kWh
